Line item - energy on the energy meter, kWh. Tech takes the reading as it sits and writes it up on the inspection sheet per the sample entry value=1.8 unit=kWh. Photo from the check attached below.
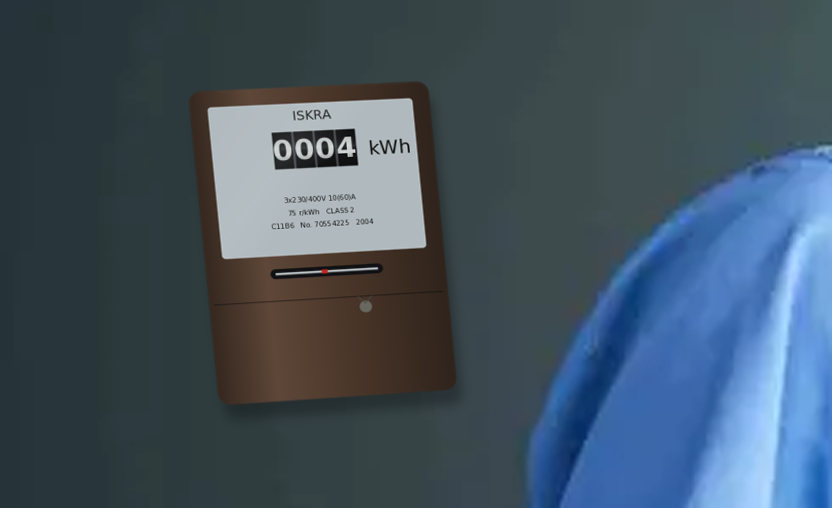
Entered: value=4 unit=kWh
